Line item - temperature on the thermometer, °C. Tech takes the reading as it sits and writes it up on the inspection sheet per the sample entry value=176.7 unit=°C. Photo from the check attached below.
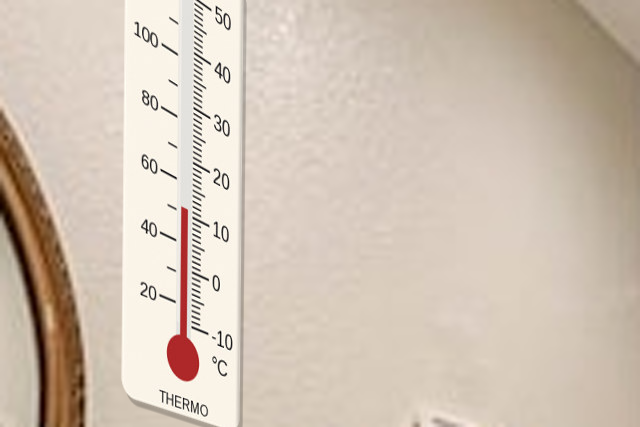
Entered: value=11 unit=°C
